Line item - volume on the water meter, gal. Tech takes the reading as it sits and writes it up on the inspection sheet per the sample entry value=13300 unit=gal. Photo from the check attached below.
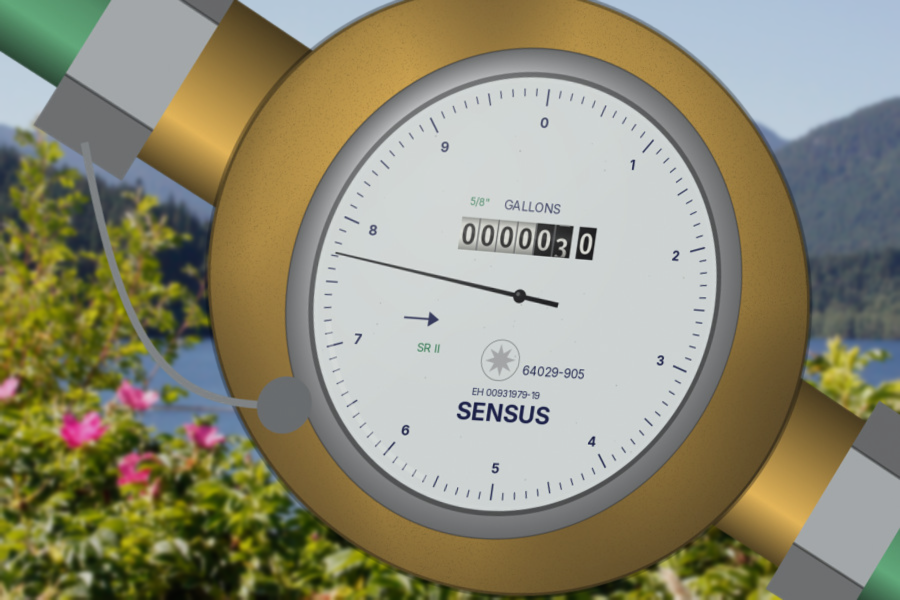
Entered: value=27.7 unit=gal
